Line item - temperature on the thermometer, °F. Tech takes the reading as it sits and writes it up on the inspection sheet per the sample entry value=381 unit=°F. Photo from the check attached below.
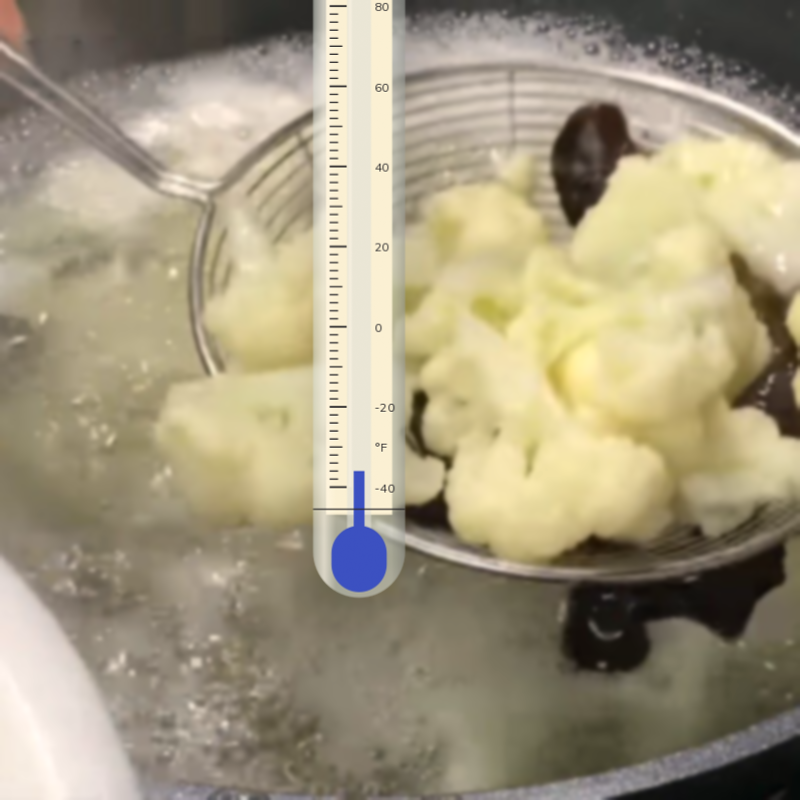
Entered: value=-36 unit=°F
